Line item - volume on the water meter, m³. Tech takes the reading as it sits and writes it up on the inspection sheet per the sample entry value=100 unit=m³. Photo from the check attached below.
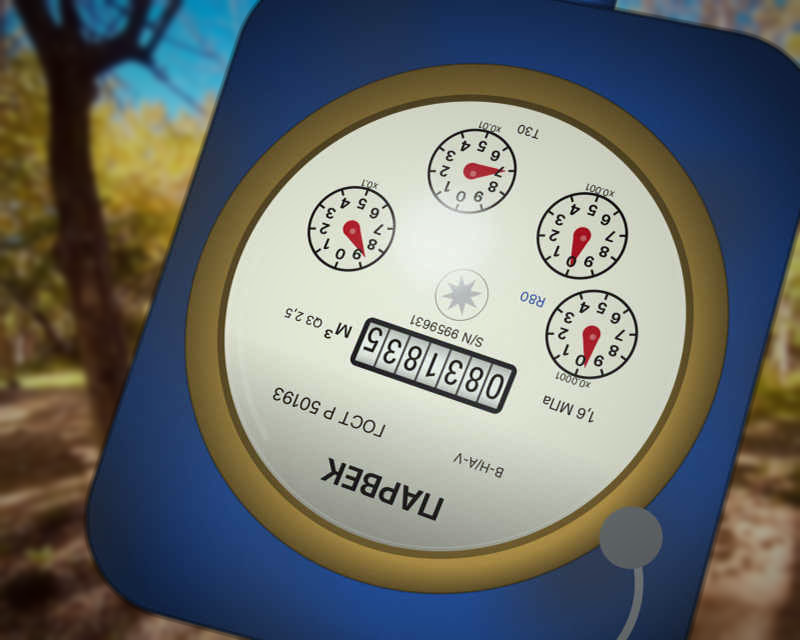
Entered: value=831834.8699 unit=m³
